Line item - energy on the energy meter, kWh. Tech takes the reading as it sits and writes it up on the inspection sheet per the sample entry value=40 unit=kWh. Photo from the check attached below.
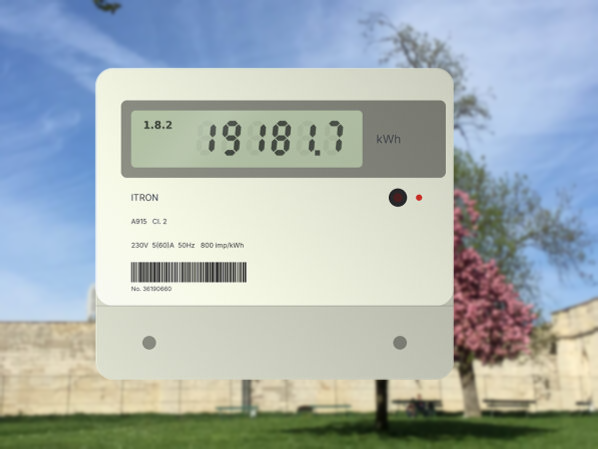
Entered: value=19181.7 unit=kWh
